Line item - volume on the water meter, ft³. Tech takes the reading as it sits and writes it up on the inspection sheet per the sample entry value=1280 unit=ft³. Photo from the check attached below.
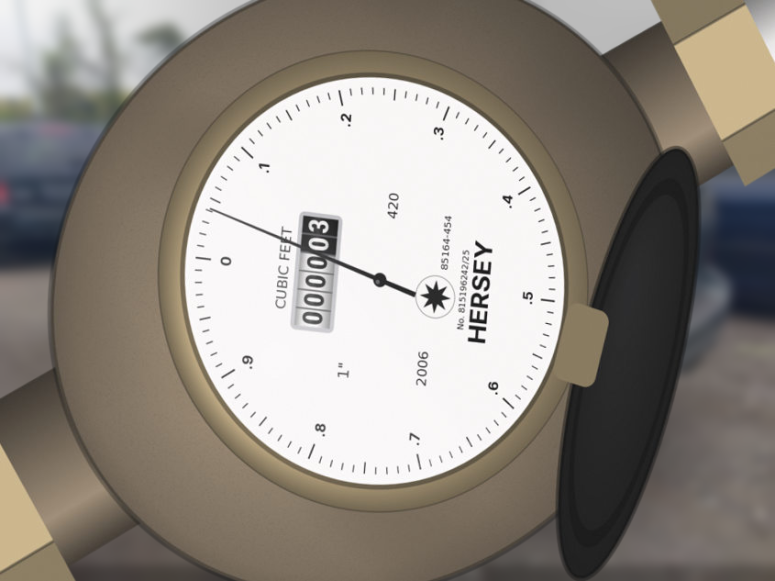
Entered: value=3.04 unit=ft³
